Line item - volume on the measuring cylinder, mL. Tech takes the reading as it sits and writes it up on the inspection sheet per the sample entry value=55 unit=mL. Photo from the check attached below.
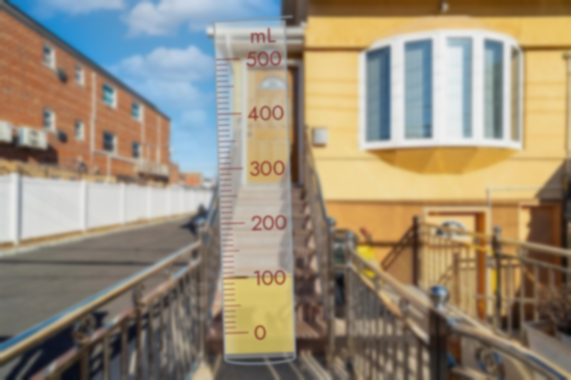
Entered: value=100 unit=mL
